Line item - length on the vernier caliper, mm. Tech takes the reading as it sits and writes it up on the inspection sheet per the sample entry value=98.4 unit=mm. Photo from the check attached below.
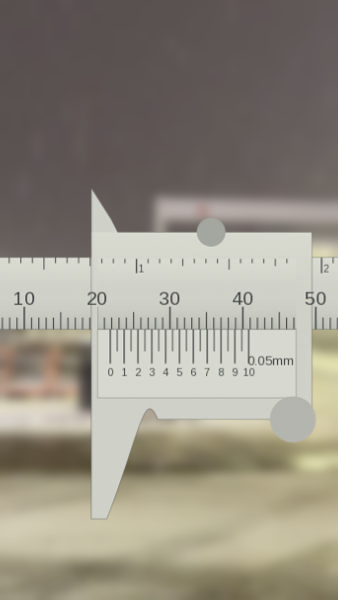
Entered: value=21.8 unit=mm
